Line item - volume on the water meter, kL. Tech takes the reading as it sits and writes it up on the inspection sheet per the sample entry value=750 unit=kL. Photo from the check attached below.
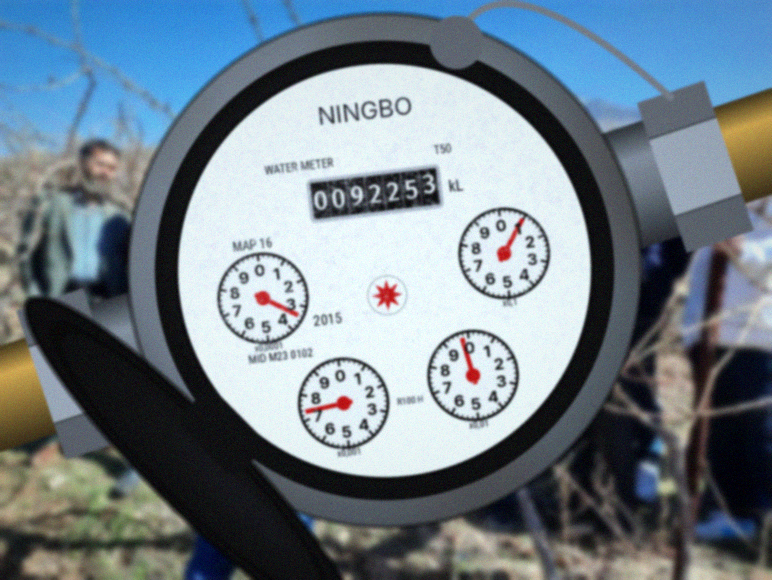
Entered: value=92253.0973 unit=kL
